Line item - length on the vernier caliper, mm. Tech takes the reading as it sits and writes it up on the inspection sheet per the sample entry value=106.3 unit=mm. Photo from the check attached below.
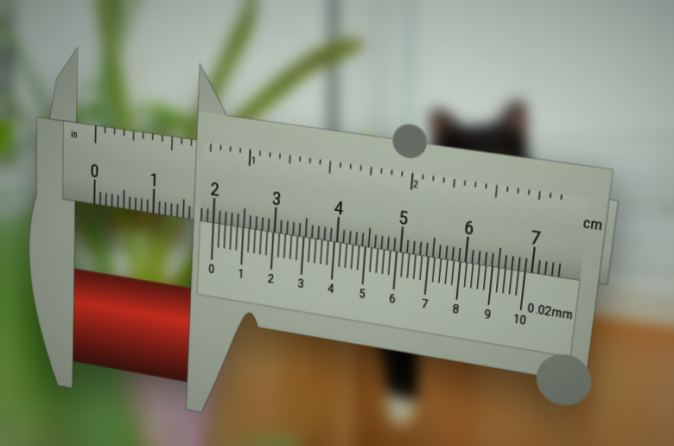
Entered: value=20.0 unit=mm
